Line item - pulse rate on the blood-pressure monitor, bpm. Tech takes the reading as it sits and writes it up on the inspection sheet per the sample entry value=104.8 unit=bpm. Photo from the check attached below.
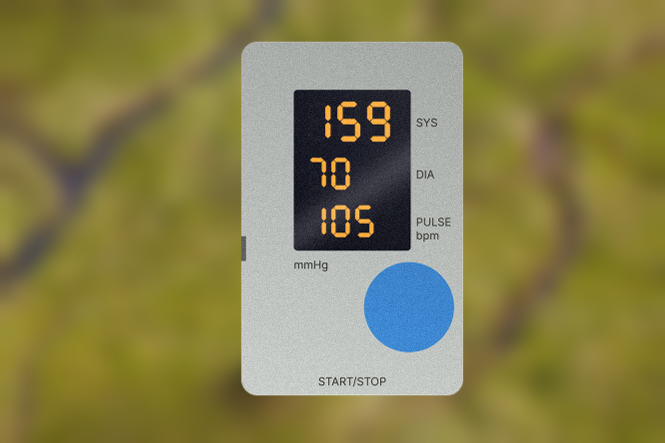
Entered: value=105 unit=bpm
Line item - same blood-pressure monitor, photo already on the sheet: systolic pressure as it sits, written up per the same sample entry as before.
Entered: value=159 unit=mmHg
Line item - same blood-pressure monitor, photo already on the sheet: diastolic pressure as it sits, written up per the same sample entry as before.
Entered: value=70 unit=mmHg
